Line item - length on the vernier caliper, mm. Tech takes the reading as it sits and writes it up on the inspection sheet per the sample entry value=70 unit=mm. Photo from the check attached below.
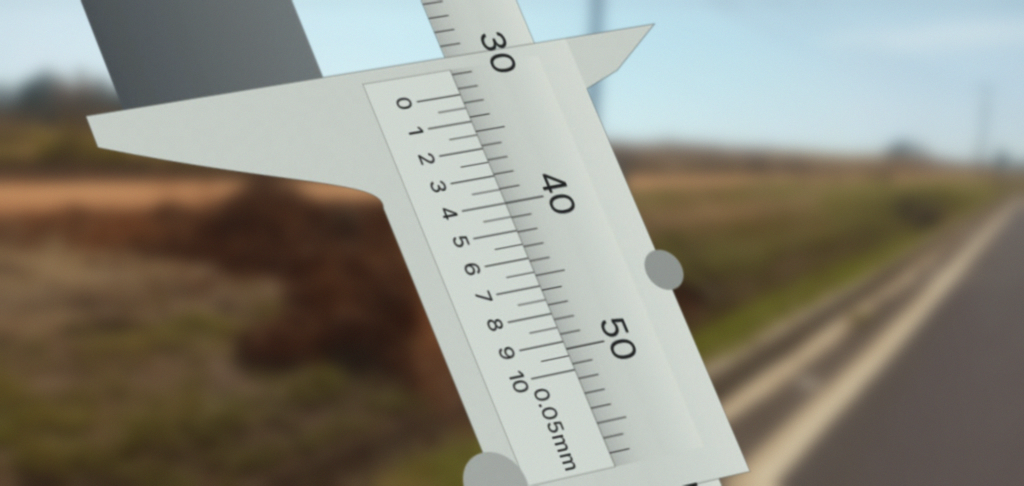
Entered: value=32.4 unit=mm
